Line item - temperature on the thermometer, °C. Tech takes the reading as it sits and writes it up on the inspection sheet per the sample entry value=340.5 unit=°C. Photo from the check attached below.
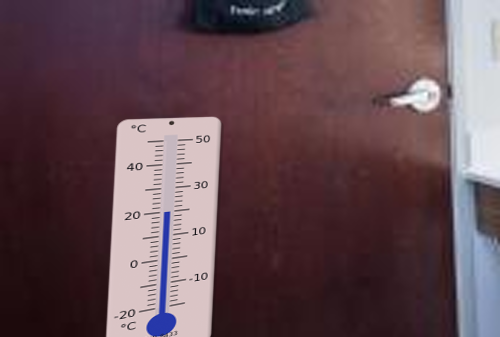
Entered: value=20 unit=°C
